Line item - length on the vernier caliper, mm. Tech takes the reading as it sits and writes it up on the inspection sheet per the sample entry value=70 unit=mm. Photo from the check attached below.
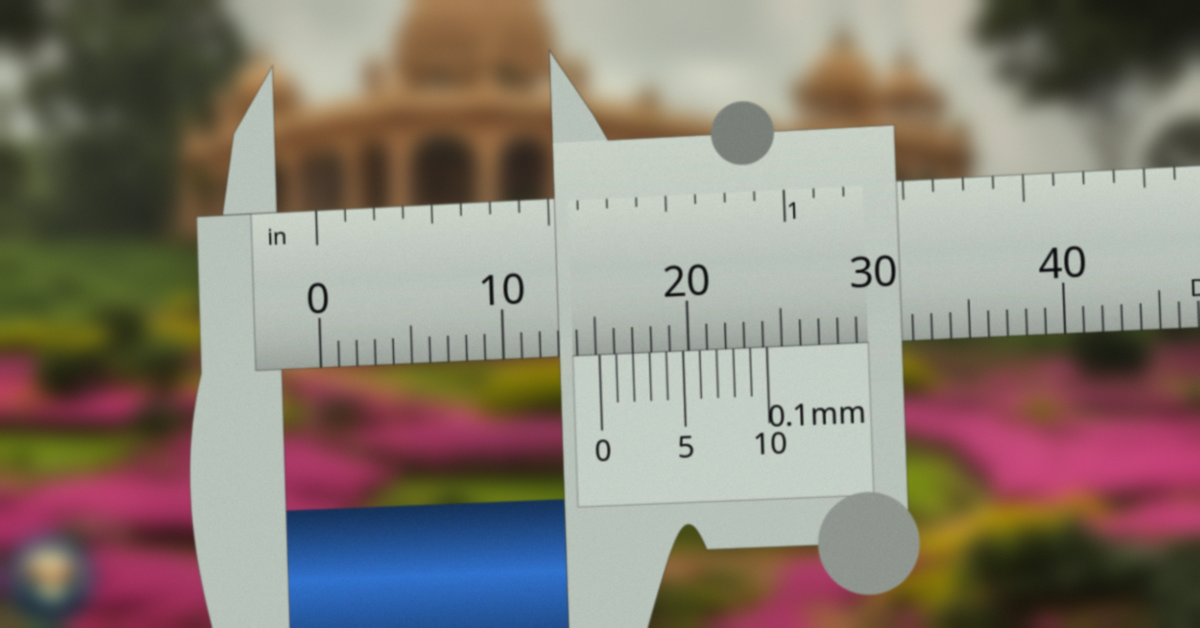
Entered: value=15.2 unit=mm
